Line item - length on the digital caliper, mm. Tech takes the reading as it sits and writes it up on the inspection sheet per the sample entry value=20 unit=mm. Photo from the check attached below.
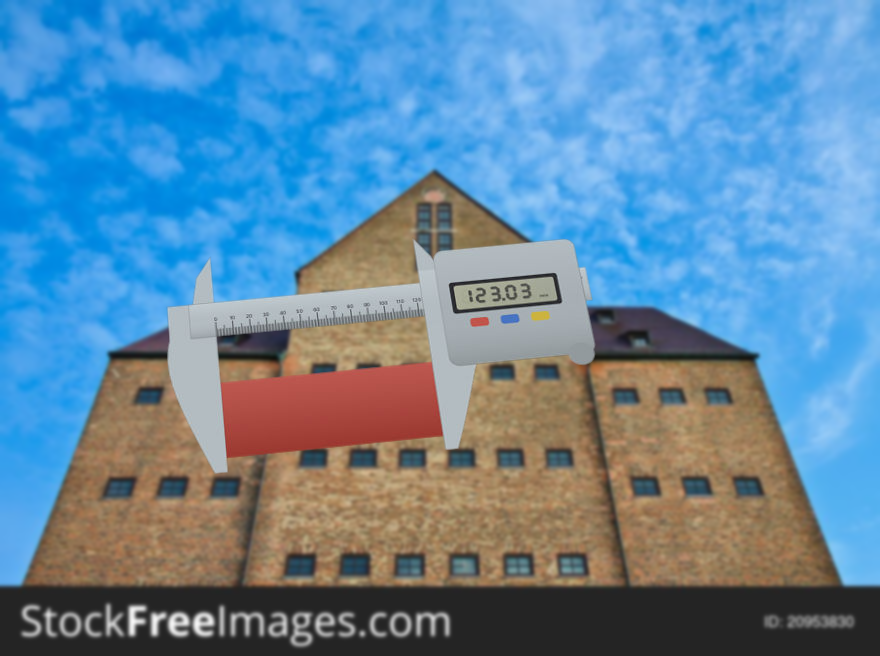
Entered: value=123.03 unit=mm
